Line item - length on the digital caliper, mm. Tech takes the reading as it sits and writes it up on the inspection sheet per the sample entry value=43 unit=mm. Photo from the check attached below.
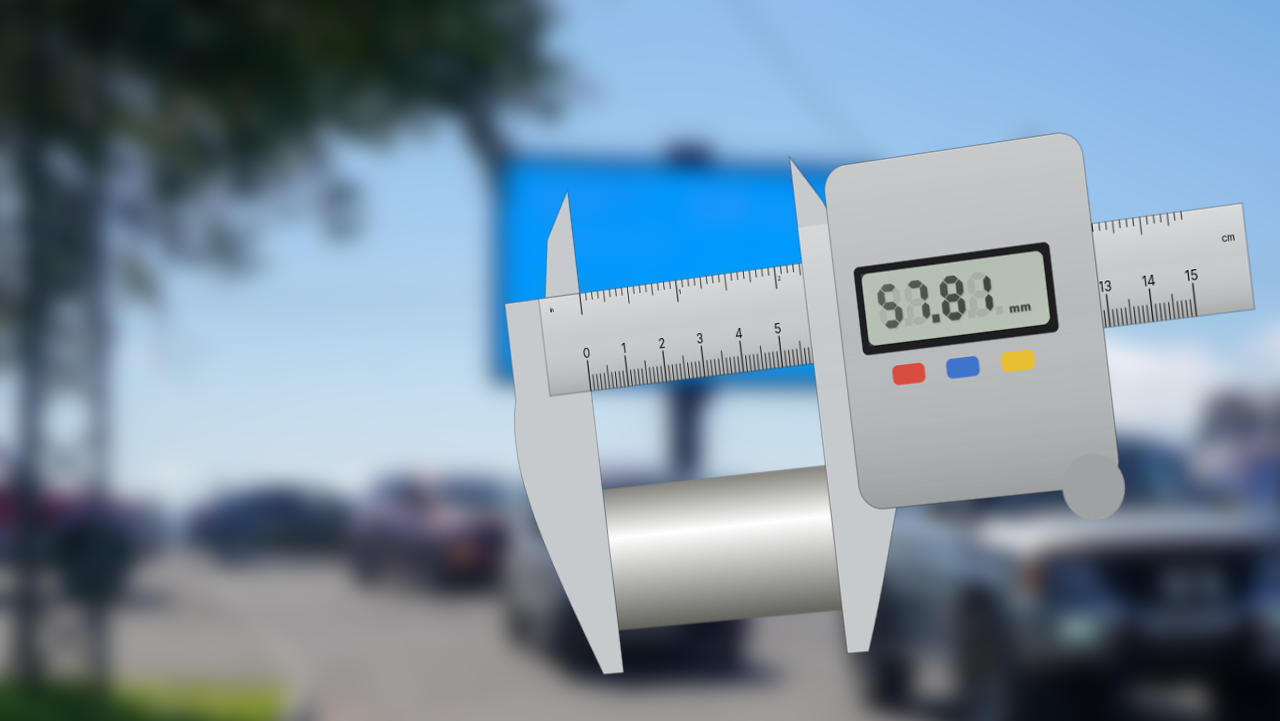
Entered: value=57.81 unit=mm
